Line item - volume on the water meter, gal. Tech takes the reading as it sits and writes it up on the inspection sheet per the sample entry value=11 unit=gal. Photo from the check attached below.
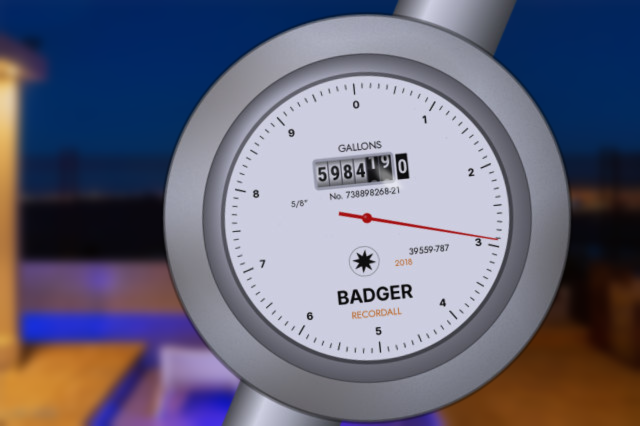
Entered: value=5984192.9 unit=gal
